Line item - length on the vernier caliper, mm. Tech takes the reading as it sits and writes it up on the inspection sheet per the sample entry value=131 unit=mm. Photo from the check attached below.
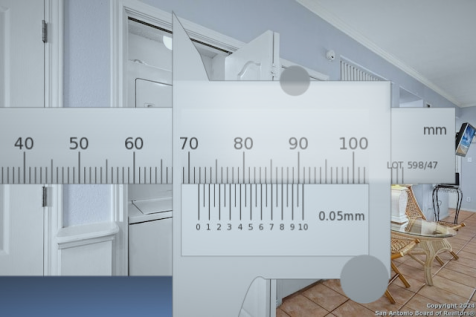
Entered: value=71.8 unit=mm
